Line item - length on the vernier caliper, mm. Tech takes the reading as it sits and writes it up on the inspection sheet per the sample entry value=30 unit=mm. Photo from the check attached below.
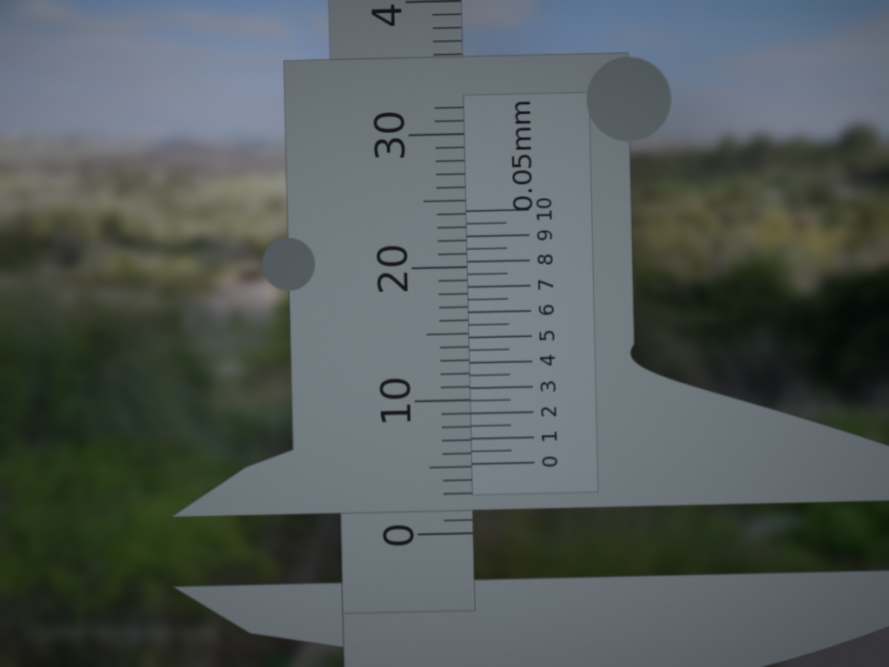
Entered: value=5.2 unit=mm
